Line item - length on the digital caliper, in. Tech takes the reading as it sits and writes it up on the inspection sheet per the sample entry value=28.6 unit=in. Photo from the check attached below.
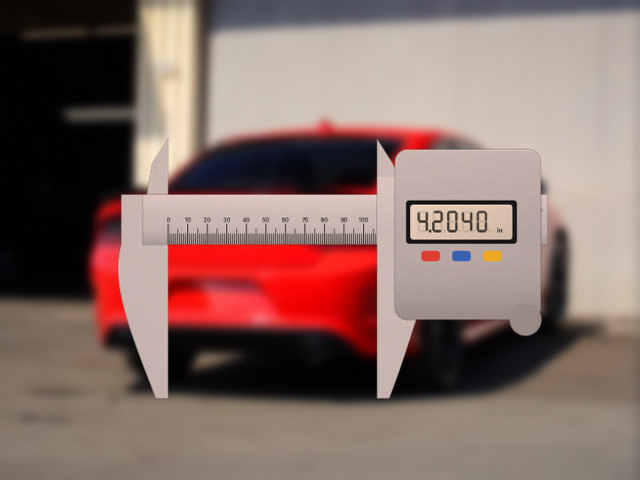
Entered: value=4.2040 unit=in
